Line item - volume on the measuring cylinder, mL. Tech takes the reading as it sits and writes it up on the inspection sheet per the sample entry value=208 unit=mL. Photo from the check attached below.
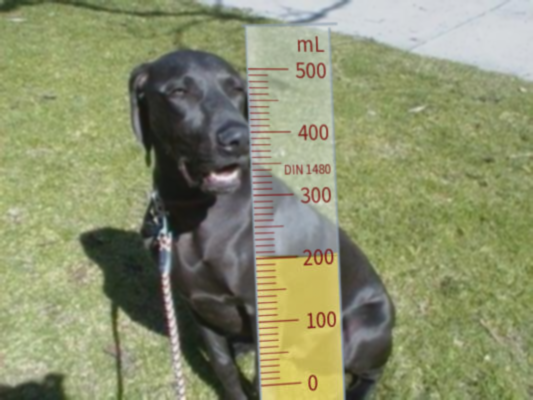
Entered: value=200 unit=mL
